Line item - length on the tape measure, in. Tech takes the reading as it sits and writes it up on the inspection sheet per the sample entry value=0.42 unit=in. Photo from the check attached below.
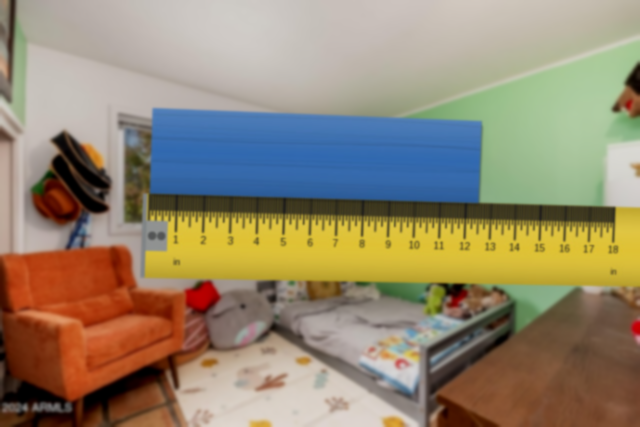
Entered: value=12.5 unit=in
